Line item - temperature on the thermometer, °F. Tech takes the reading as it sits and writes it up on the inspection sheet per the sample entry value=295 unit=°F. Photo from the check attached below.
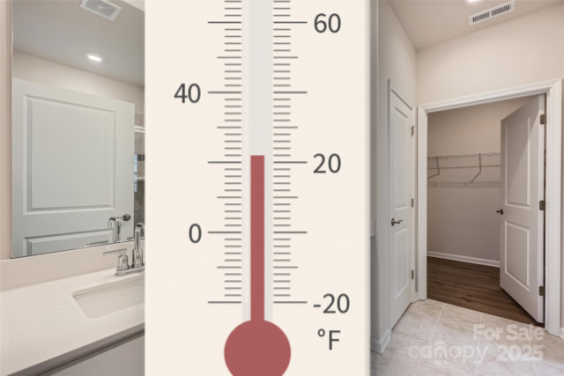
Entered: value=22 unit=°F
